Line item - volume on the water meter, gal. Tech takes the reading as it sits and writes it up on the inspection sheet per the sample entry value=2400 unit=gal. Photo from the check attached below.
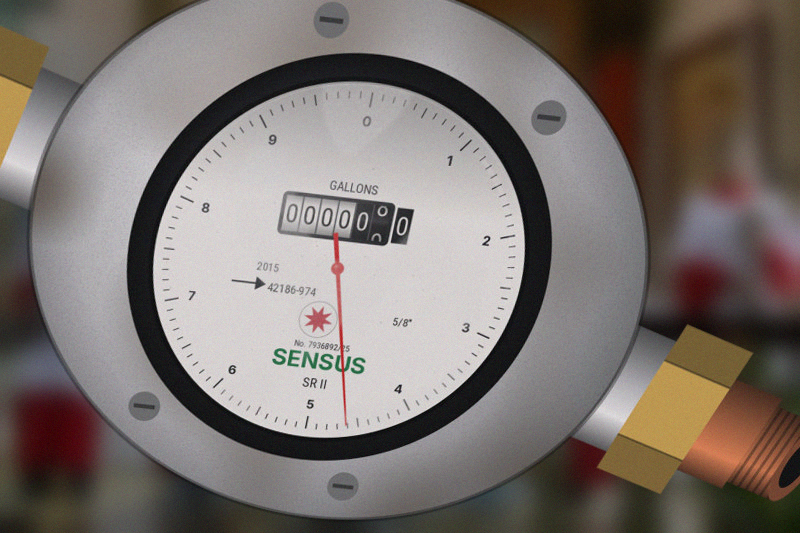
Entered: value=84.6 unit=gal
